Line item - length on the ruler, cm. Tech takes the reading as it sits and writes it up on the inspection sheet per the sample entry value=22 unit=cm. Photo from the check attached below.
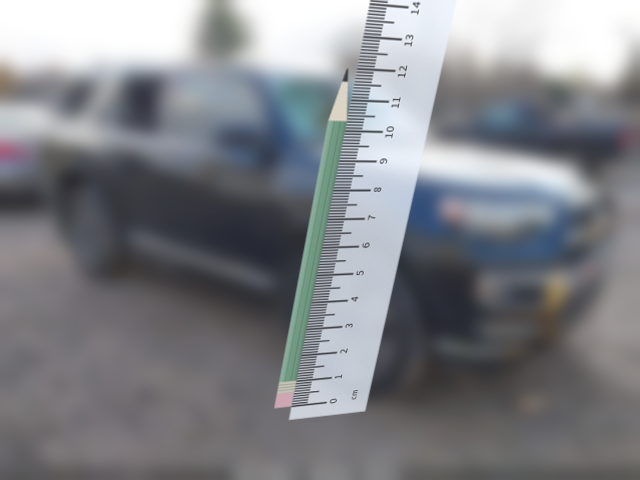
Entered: value=12 unit=cm
